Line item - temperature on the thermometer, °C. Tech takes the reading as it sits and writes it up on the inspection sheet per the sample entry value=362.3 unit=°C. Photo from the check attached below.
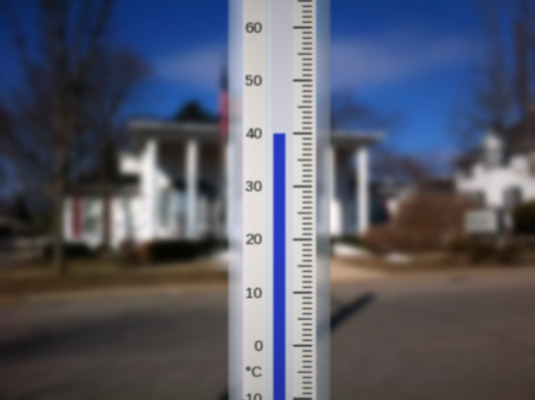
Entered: value=40 unit=°C
